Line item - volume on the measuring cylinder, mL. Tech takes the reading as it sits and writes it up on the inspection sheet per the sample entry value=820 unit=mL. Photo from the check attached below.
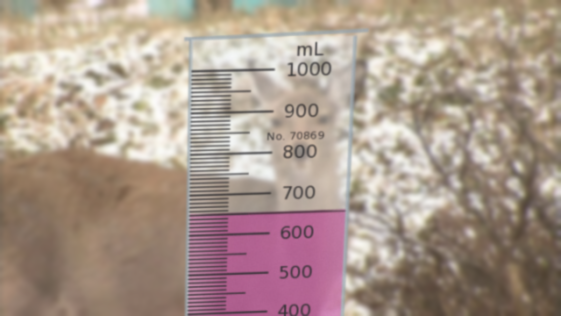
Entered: value=650 unit=mL
